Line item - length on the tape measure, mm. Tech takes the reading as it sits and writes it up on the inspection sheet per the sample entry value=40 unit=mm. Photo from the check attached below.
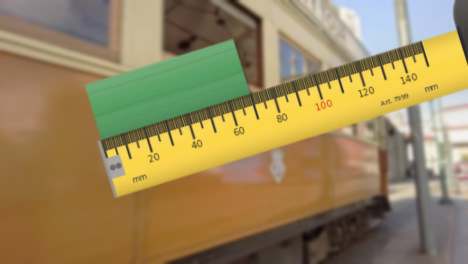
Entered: value=70 unit=mm
